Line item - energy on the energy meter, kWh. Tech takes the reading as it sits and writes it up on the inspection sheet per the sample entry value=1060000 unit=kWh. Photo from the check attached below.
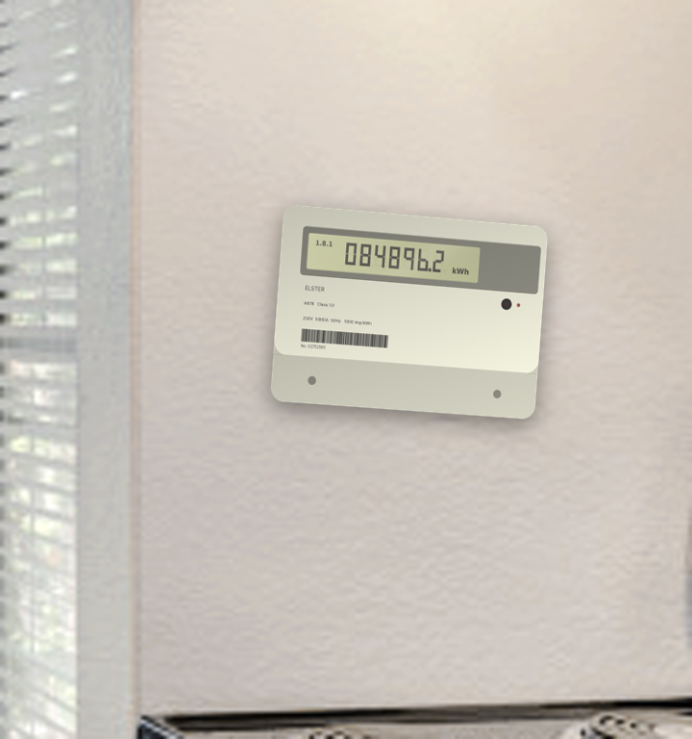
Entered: value=84896.2 unit=kWh
